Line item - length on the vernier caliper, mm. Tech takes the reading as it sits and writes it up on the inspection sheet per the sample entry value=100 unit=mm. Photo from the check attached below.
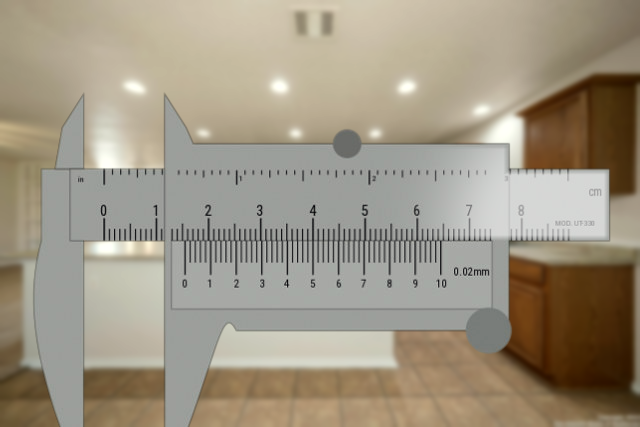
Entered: value=15.5 unit=mm
